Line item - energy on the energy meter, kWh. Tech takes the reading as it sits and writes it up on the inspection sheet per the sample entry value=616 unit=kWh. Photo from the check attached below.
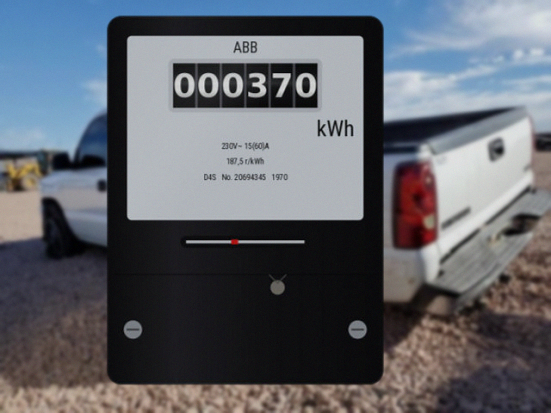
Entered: value=370 unit=kWh
